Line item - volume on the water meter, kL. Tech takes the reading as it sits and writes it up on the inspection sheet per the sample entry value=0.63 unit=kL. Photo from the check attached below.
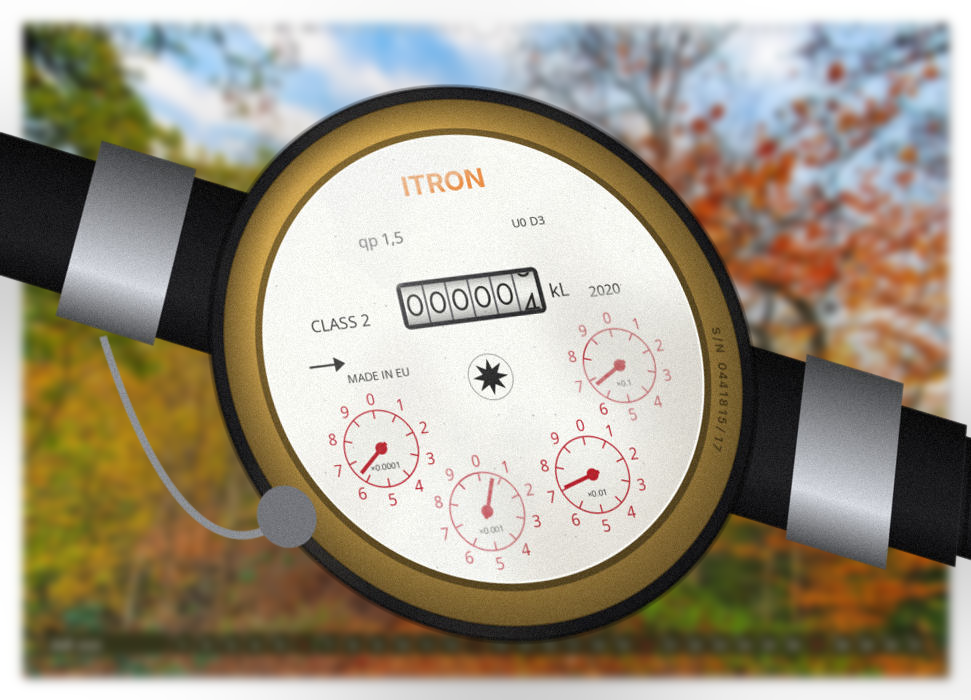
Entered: value=3.6706 unit=kL
